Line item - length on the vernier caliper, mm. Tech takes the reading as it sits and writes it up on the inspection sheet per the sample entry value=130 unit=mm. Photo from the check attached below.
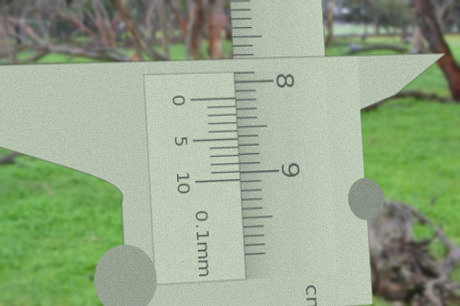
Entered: value=81.8 unit=mm
